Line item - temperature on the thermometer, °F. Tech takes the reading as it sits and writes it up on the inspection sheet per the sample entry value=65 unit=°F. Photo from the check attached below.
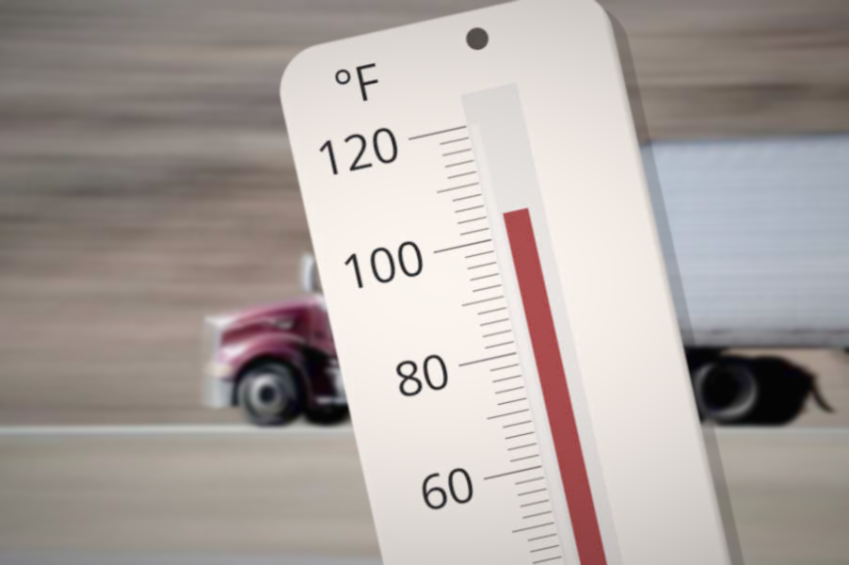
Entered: value=104 unit=°F
